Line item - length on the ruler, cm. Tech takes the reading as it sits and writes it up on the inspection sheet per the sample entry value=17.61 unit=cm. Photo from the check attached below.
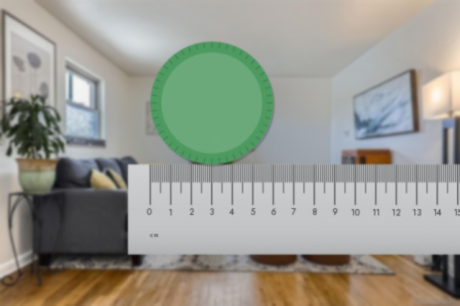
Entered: value=6 unit=cm
